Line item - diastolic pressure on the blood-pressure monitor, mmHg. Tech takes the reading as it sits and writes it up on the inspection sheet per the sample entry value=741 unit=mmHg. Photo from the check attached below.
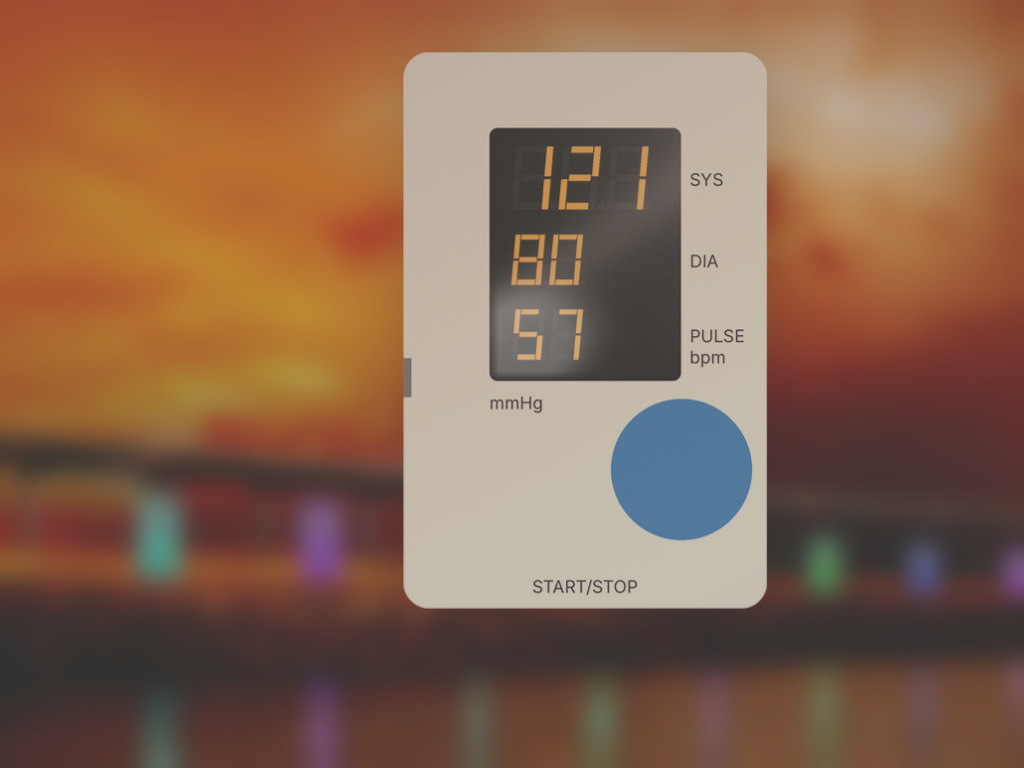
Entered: value=80 unit=mmHg
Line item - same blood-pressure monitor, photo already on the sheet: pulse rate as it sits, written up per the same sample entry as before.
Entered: value=57 unit=bpm
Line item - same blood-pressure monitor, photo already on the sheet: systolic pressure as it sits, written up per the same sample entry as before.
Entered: value=121 unit=mmHg
